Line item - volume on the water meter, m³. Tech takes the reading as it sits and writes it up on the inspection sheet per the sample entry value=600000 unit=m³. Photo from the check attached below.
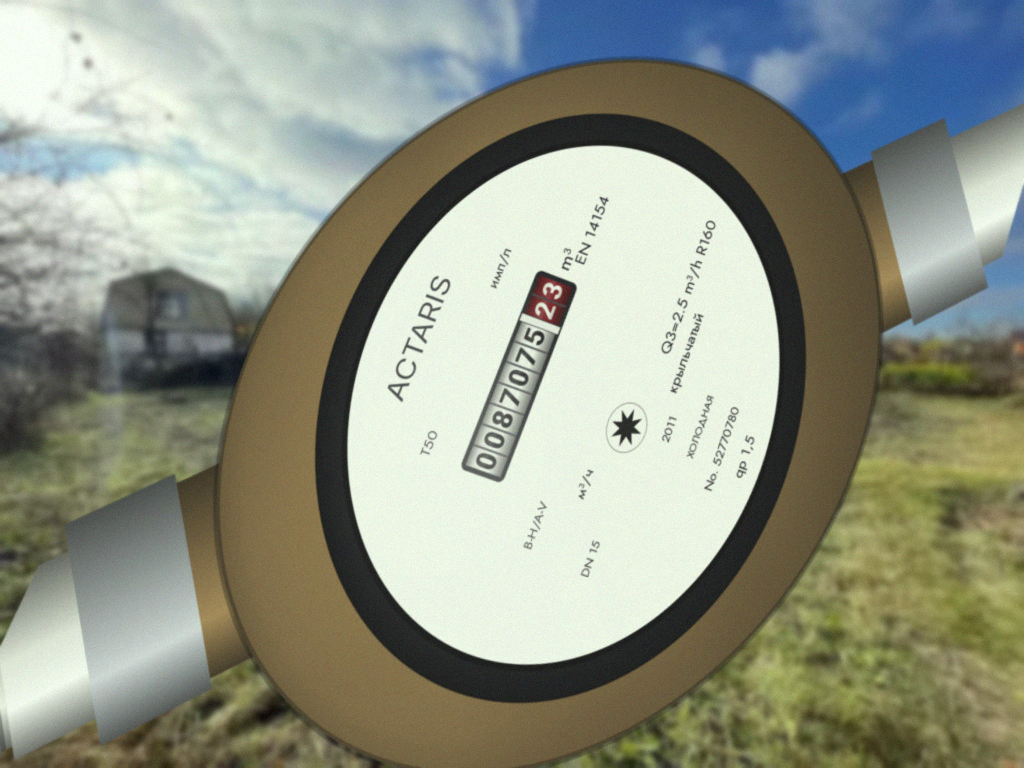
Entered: value=87075.23 unit=m³
